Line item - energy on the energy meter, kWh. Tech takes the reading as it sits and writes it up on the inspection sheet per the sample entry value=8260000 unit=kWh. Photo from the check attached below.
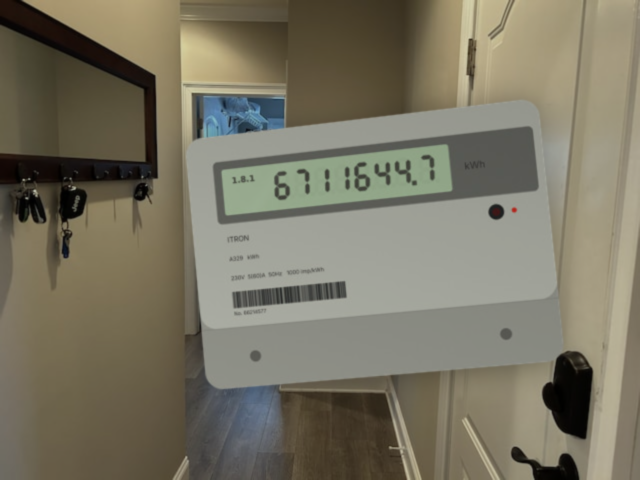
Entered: value=6711644.7 unit=kWh
